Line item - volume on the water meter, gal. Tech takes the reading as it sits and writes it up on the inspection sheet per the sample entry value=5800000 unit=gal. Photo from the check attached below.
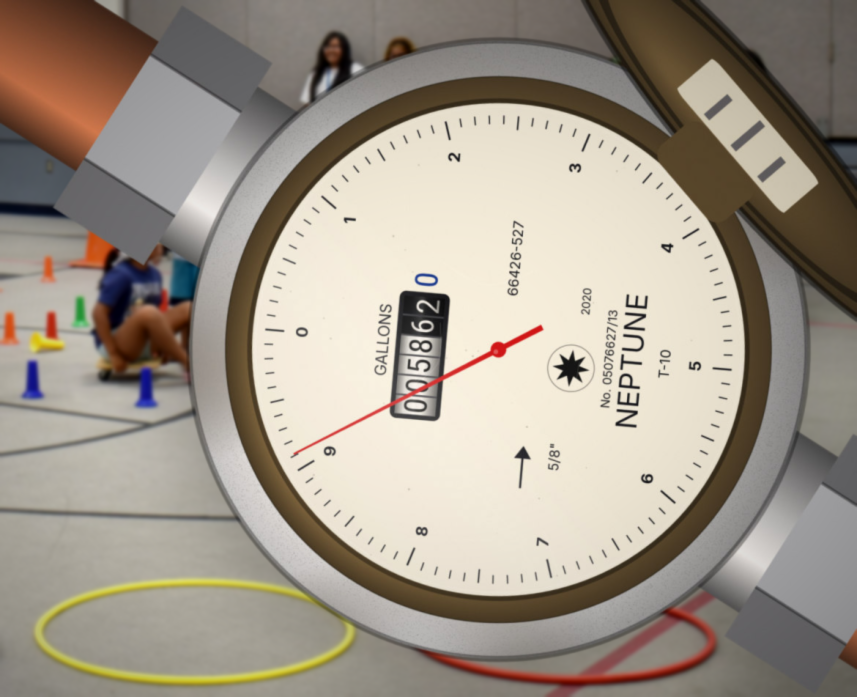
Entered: value=58619.1 unit=gal
